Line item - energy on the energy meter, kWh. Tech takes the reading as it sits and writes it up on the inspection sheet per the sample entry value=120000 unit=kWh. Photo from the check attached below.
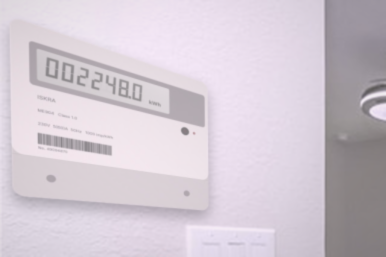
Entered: value=2248.0 unit=kWh
